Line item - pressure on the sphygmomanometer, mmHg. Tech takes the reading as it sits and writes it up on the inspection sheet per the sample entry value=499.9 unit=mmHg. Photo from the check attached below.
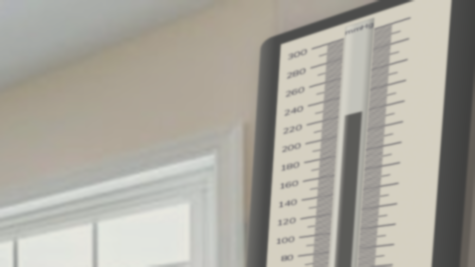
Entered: value=220 unit=mmHg
